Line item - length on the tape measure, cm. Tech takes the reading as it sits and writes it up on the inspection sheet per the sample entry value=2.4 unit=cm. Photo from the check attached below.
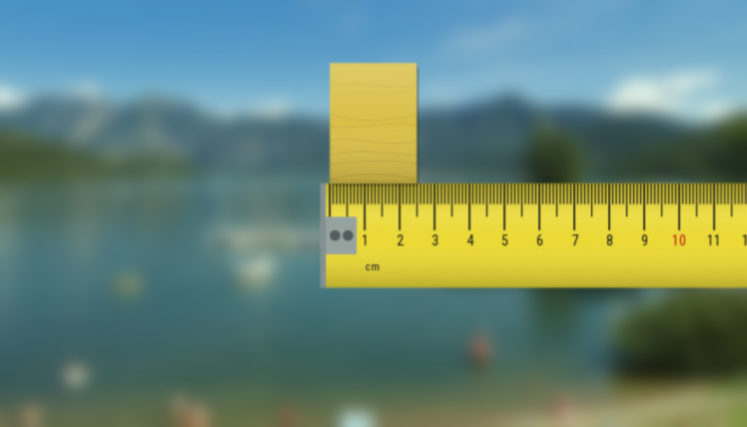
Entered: value=2.5 unit=cm
